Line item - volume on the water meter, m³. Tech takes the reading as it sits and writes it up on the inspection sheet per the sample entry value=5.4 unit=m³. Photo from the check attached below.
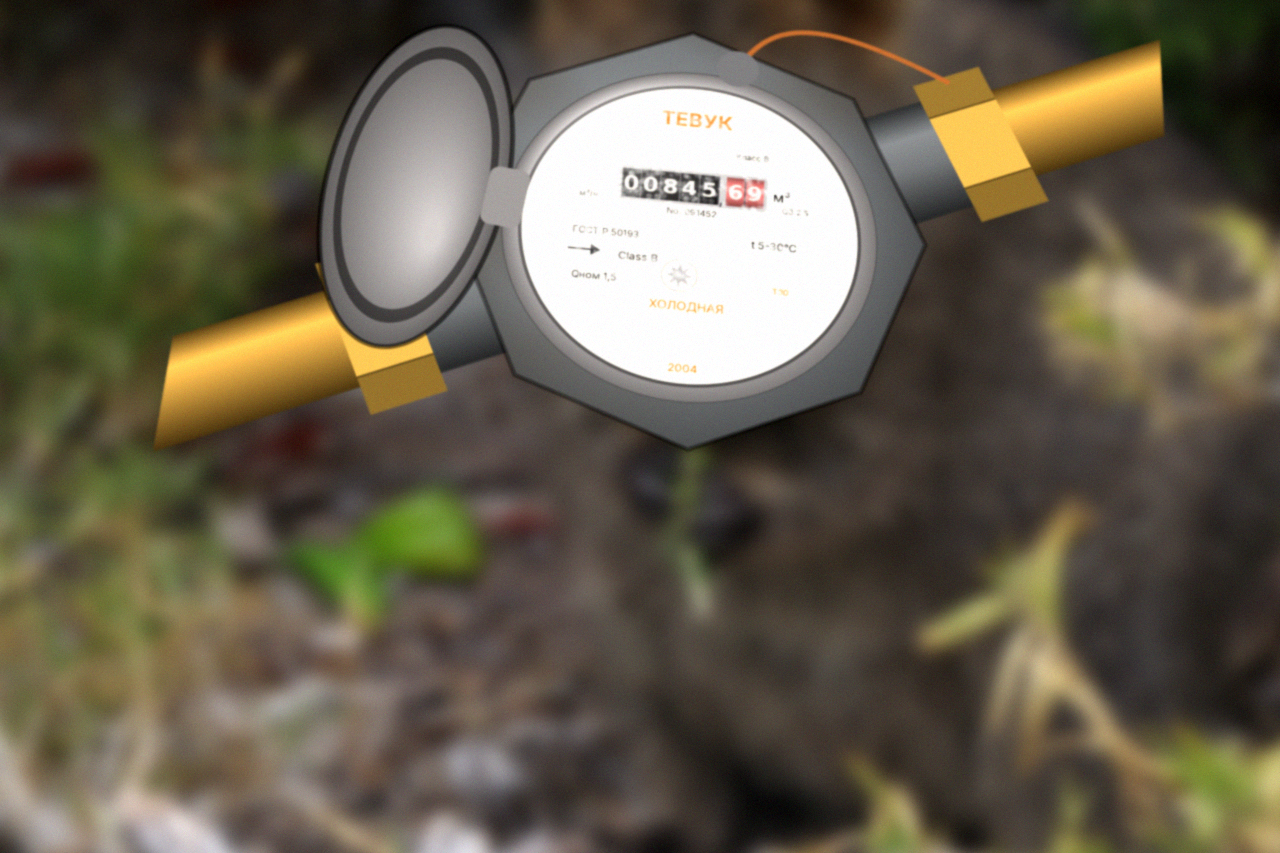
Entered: value=845.69 unit=m³
